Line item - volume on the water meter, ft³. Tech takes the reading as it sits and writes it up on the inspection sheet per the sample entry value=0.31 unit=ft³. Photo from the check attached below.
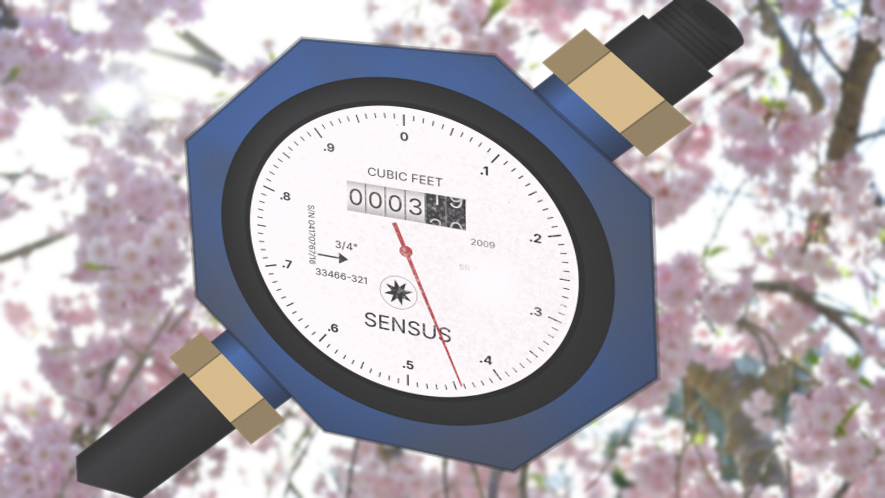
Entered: value=319.44 unit=ft³
